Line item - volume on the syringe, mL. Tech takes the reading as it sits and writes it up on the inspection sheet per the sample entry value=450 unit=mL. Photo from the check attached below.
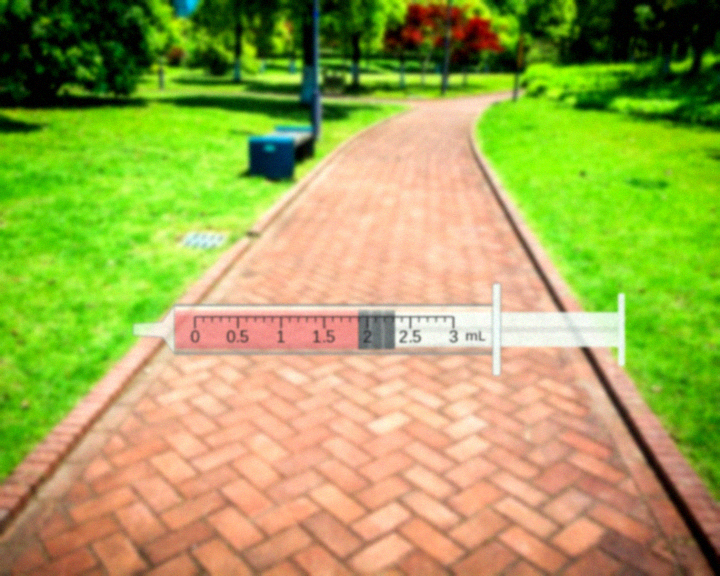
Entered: value=1.9 unit=mL
